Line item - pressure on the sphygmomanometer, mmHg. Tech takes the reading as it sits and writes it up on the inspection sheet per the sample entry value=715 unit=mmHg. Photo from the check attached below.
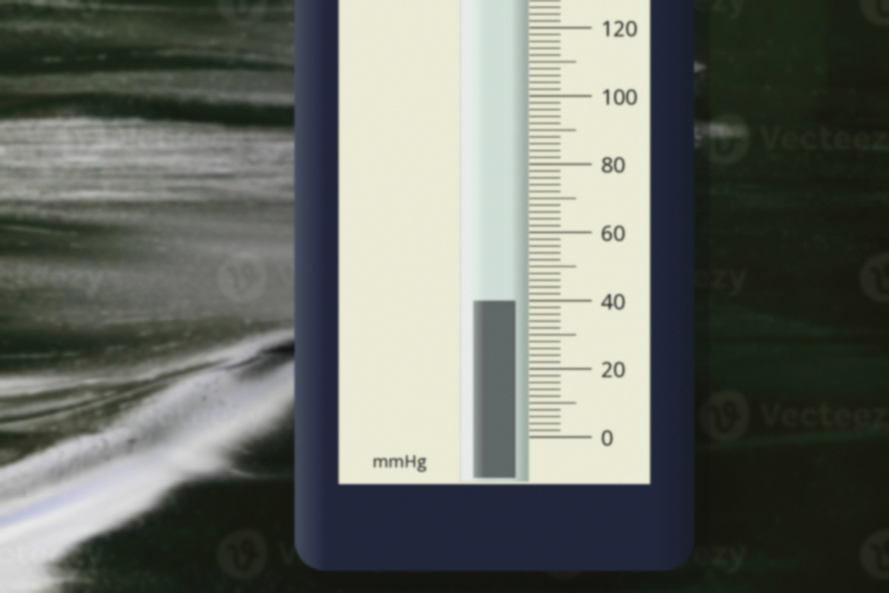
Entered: value=40 unit=mmHg
